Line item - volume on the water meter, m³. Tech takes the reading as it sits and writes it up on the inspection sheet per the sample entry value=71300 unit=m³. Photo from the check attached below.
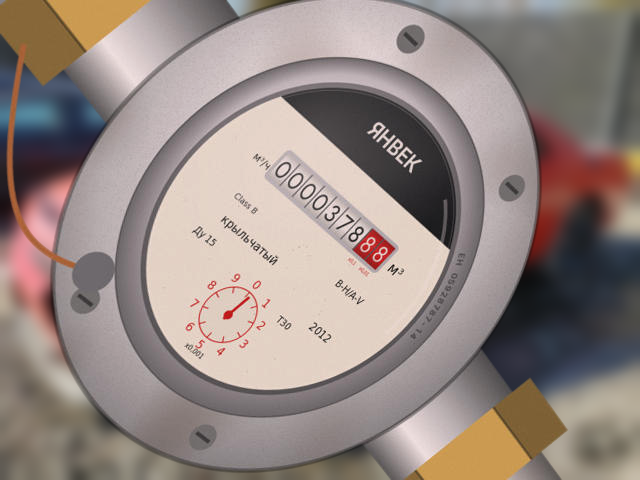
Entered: value=378.880 unit=m³
